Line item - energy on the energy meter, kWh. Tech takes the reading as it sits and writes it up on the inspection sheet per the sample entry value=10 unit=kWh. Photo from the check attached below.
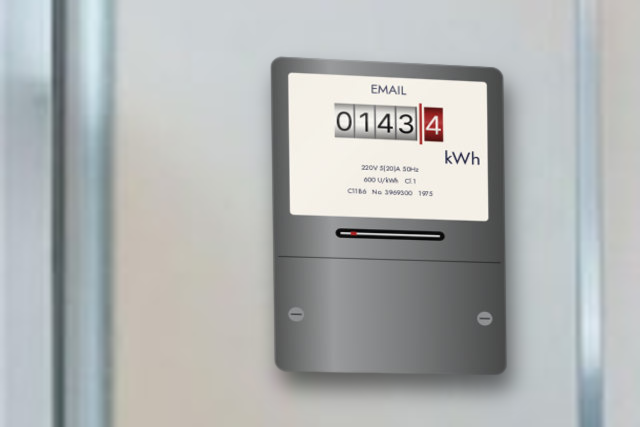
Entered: value=143.4 unit=kWh
